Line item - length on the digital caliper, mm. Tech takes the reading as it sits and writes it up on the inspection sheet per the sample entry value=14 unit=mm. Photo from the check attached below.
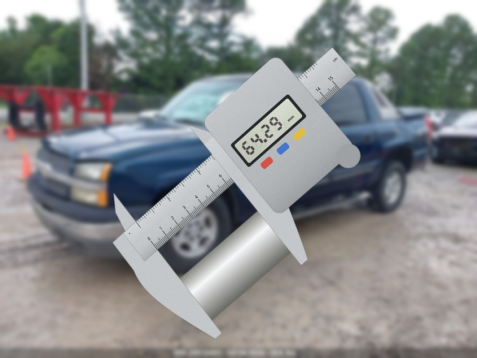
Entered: value=64.29 unit=mm
